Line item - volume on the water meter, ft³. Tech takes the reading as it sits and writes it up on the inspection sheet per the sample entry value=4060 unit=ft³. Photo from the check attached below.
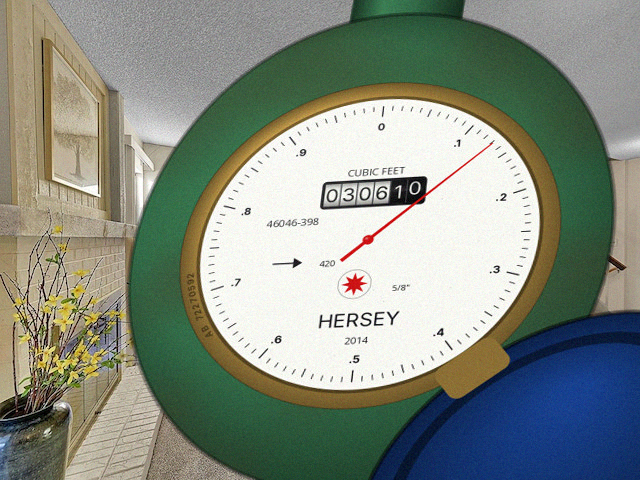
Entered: value=30610.13 unit=ft³
